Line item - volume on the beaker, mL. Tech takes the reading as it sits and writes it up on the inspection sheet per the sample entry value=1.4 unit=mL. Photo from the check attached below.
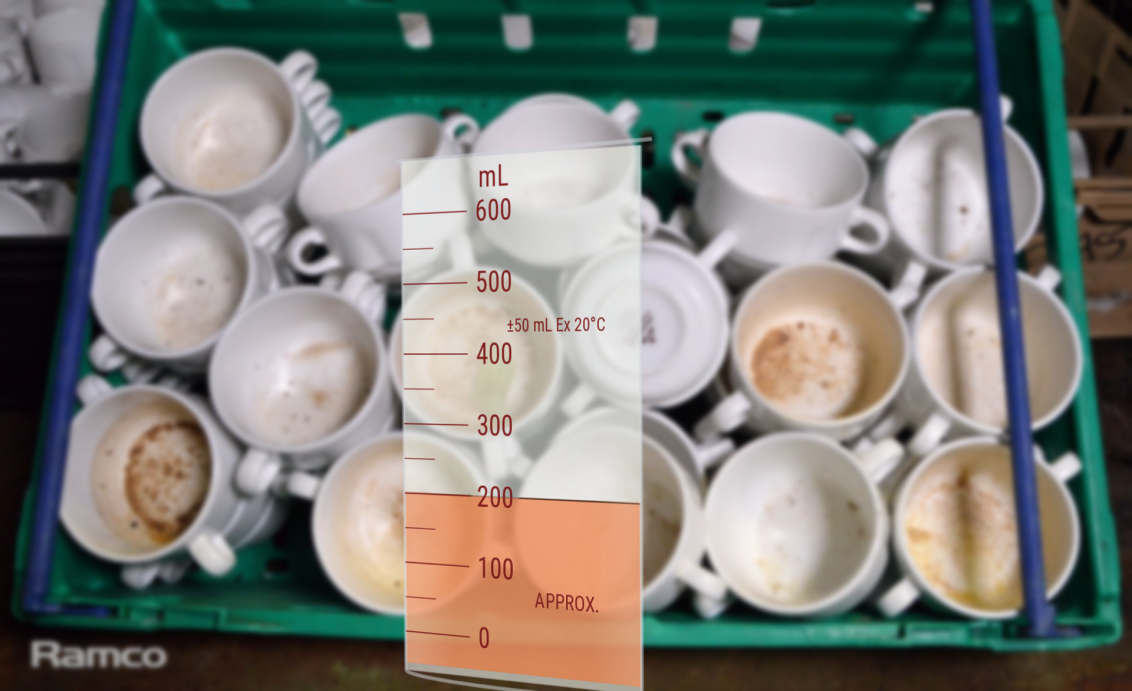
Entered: value=200 unit=mL
